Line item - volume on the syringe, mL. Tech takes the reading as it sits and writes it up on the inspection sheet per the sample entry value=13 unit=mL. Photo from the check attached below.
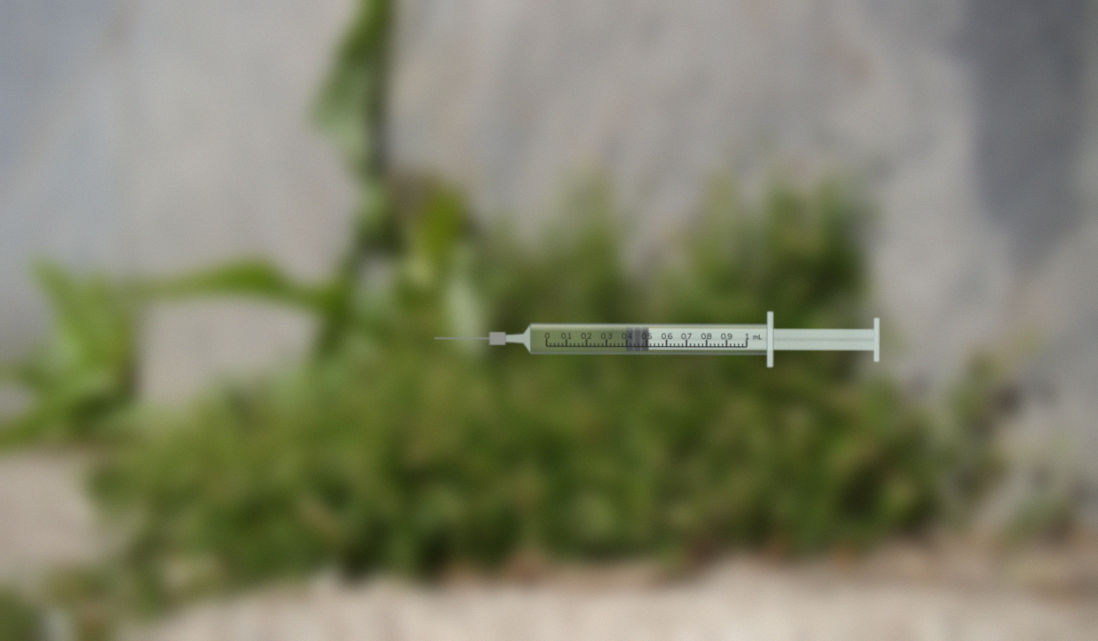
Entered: value=0.4 unit=mL
